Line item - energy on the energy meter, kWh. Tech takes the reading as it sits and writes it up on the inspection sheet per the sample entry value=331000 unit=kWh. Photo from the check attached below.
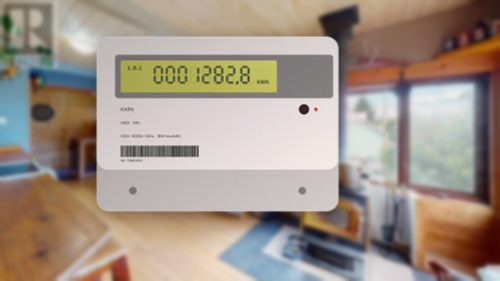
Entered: value=1282.8 unit=kWh
